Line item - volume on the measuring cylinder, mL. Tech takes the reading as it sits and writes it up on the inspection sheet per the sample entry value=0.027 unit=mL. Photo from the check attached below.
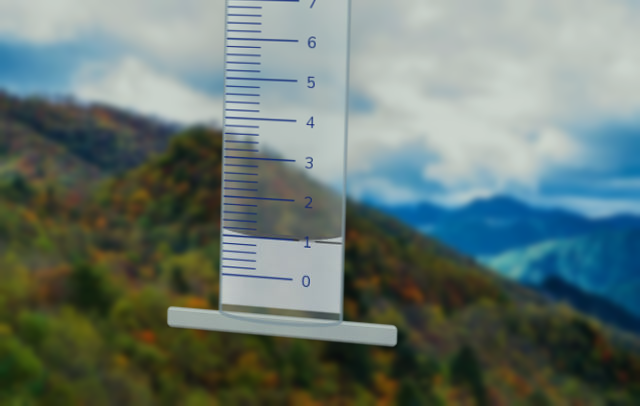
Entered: value=1 unit=mL
